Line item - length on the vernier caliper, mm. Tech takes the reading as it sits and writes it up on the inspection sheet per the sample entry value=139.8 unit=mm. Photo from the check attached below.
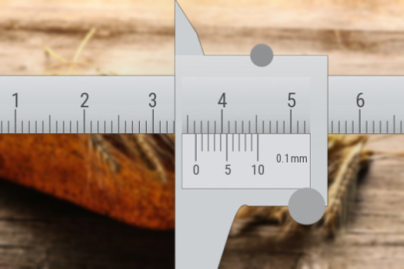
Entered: value=36.2 unit=mm
